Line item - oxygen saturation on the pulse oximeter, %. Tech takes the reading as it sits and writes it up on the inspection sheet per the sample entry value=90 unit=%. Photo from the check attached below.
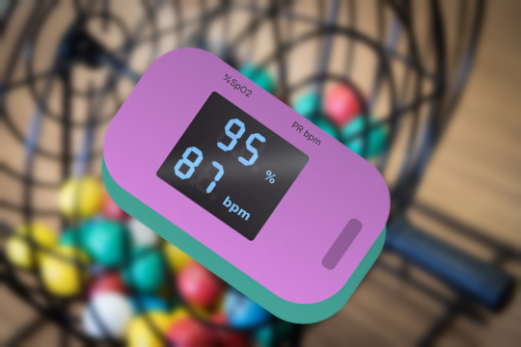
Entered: value=95 unit=%
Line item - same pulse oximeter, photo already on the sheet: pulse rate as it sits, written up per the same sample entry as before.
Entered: value=87 unit=bpm
